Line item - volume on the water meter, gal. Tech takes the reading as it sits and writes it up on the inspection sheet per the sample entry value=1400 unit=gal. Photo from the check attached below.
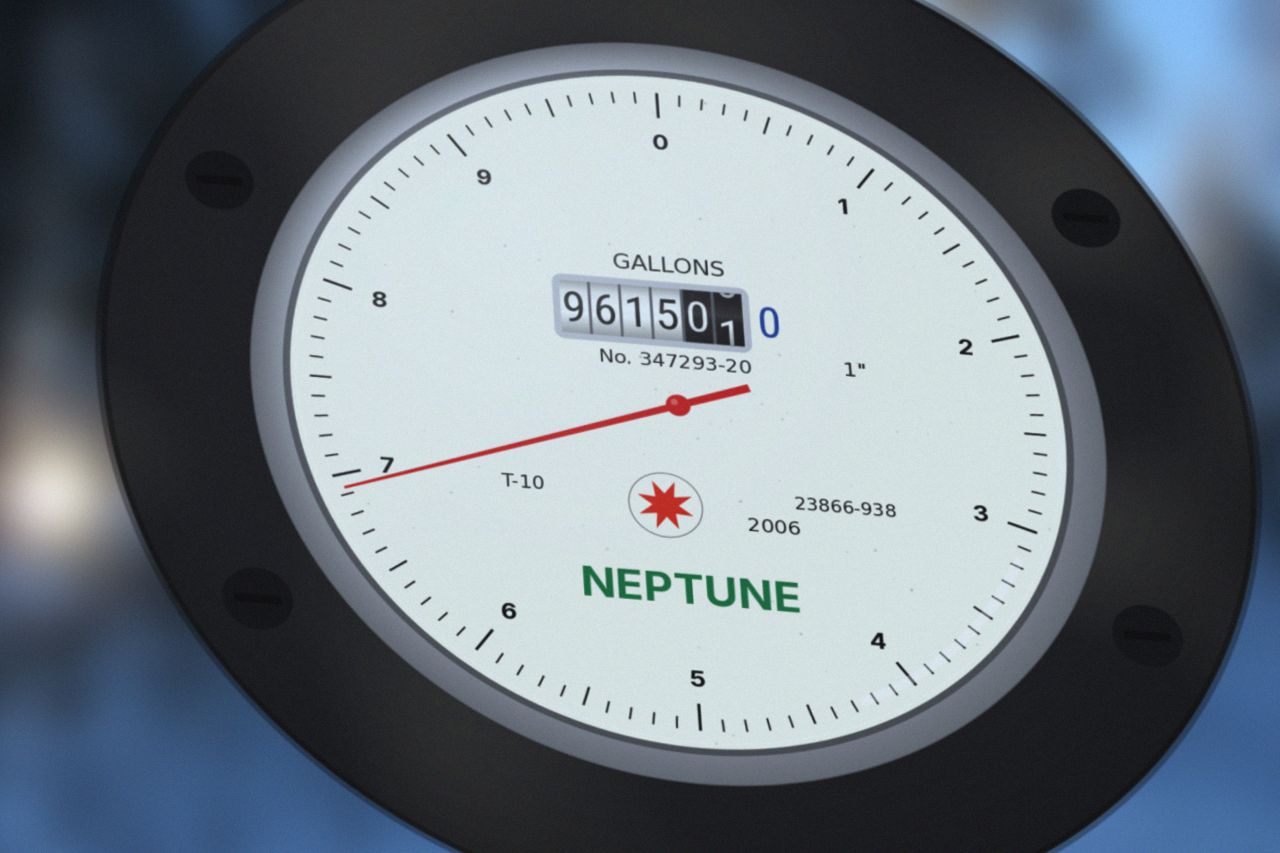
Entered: value=9615006.9 unit=gal
